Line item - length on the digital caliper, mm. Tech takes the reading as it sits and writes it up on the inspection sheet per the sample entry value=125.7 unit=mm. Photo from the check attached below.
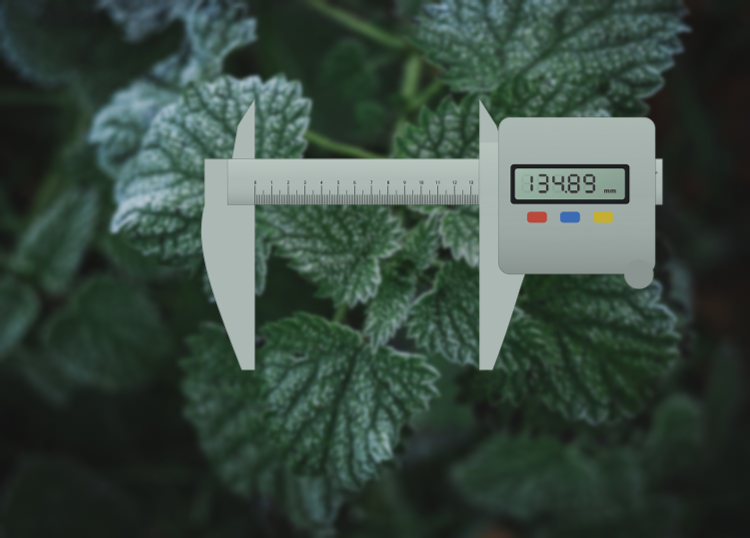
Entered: value=134.89 unit=mm
